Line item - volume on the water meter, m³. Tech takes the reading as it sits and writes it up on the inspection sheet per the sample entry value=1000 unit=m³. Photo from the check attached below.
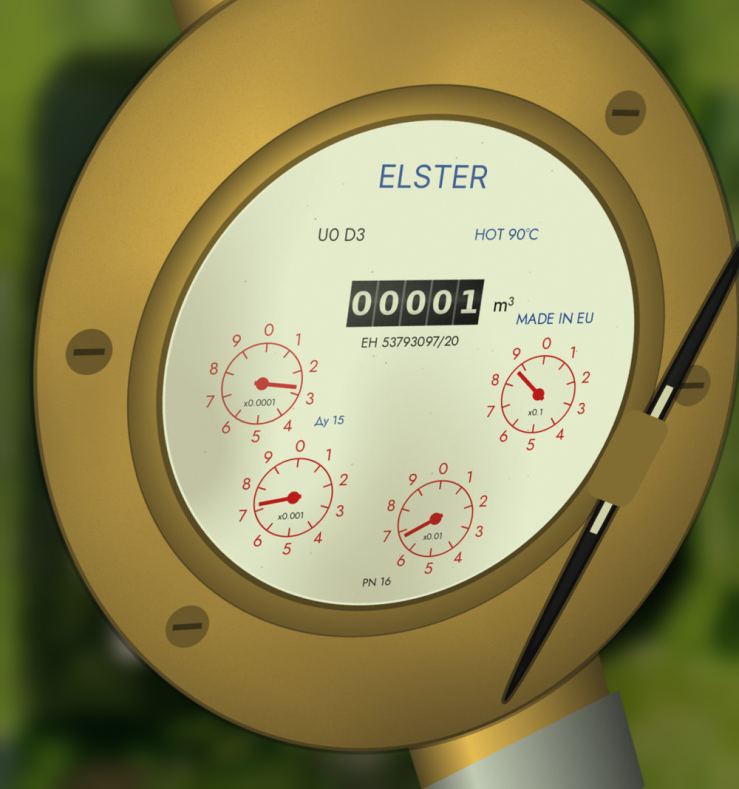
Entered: value=1.8672 unit=m³
